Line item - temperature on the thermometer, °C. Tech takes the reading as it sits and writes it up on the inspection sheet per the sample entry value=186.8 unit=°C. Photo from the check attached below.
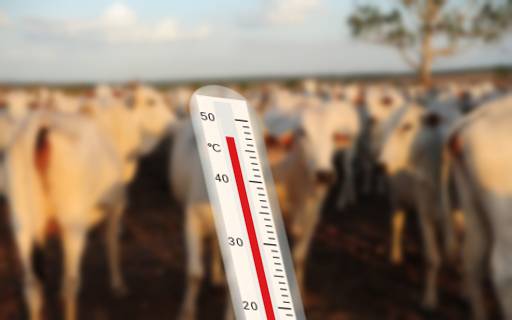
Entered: value=47 unit=°C
